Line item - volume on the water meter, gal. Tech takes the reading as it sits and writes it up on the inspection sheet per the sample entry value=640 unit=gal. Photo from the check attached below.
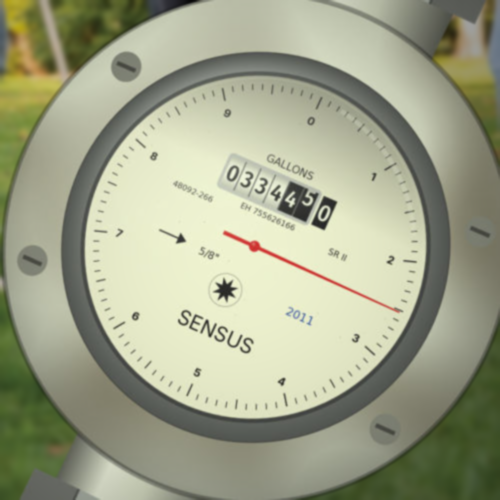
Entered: value=334452.5 unit=gal
